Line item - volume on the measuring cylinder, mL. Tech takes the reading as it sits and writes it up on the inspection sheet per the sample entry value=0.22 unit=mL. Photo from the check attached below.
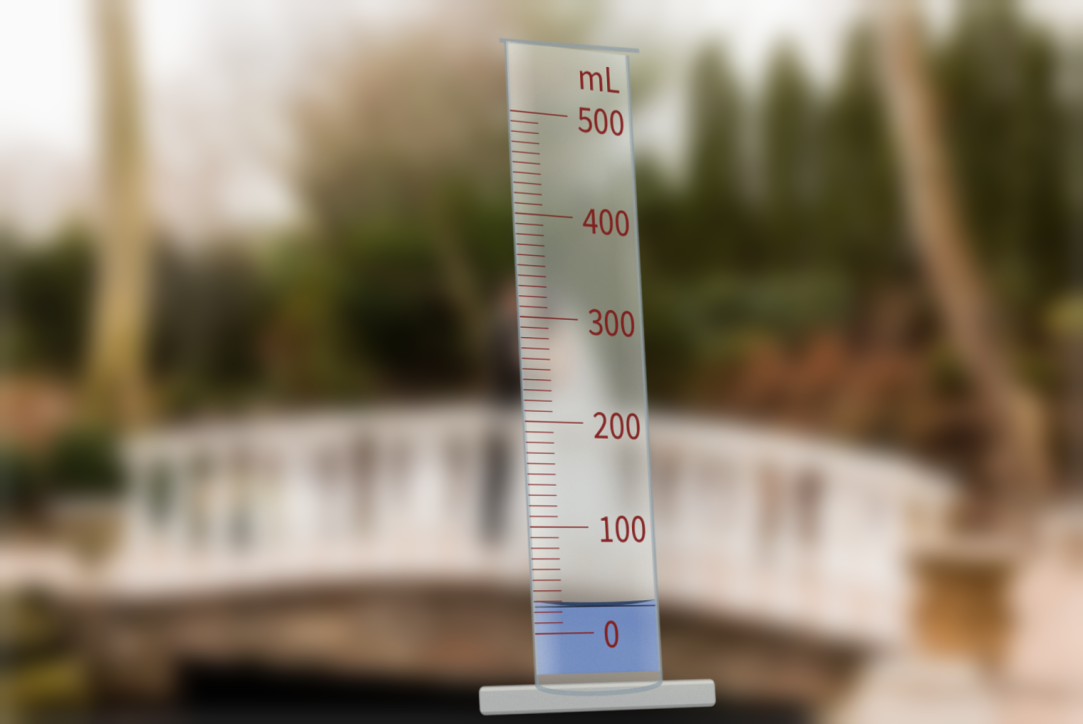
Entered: value=25 unit=mL
